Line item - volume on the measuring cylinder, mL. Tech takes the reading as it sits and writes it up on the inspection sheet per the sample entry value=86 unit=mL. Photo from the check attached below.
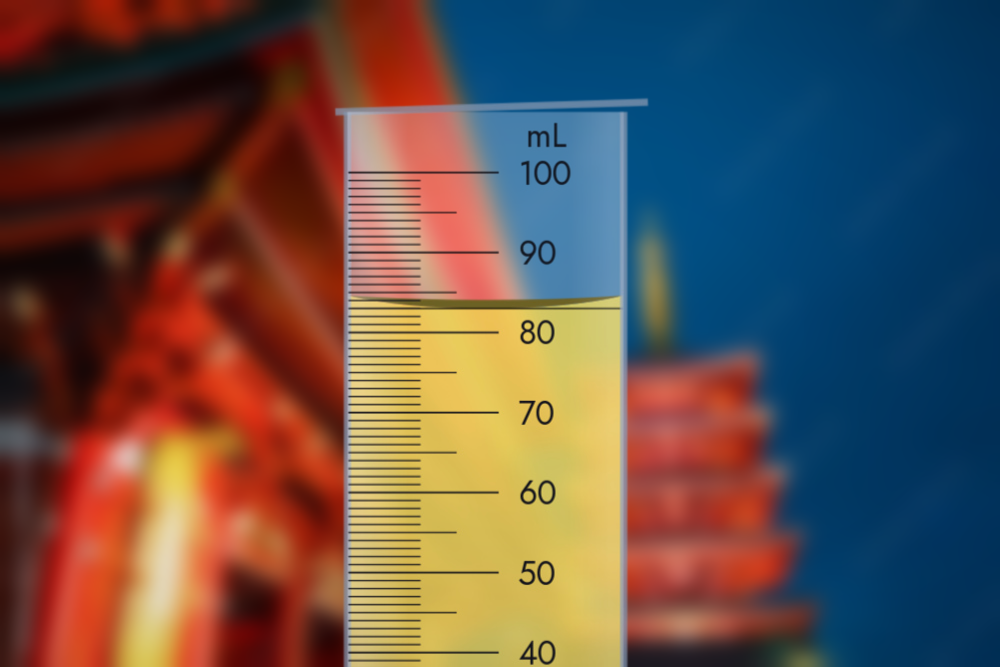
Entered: value=83 unit=mL
